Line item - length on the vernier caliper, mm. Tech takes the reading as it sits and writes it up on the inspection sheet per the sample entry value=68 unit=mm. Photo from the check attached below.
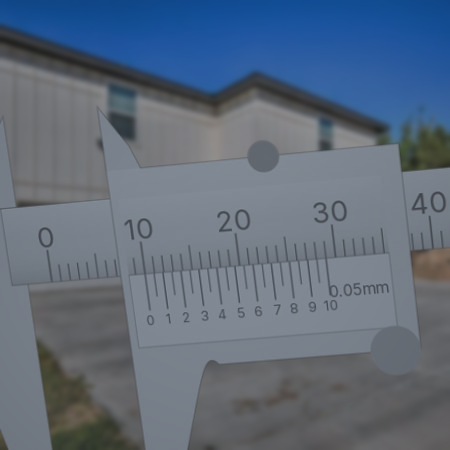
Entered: value=10.0 unit=mm
